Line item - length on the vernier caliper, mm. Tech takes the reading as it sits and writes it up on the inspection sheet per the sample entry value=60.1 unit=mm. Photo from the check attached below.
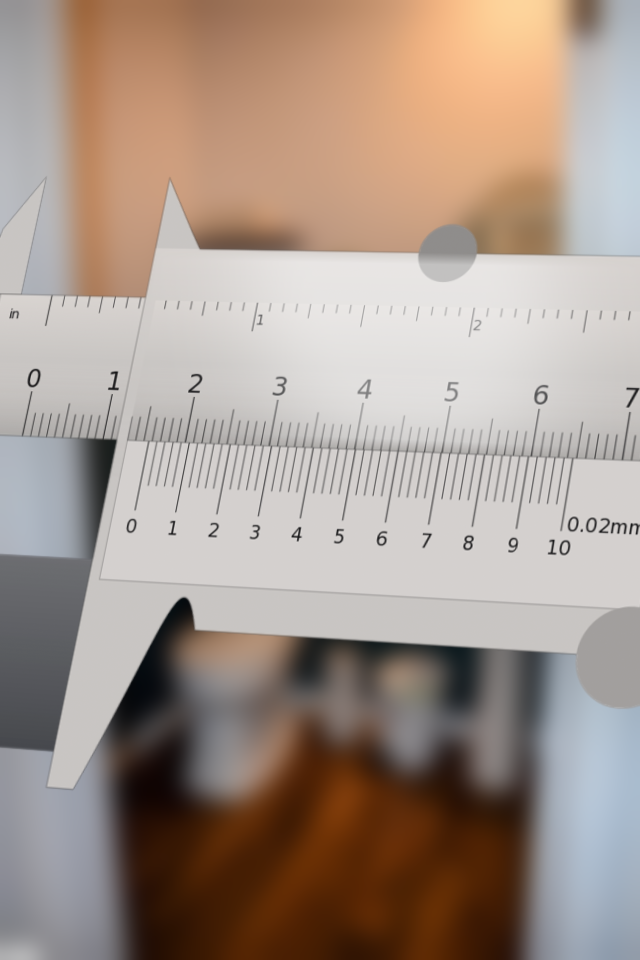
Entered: value=15.6 unit=mm
